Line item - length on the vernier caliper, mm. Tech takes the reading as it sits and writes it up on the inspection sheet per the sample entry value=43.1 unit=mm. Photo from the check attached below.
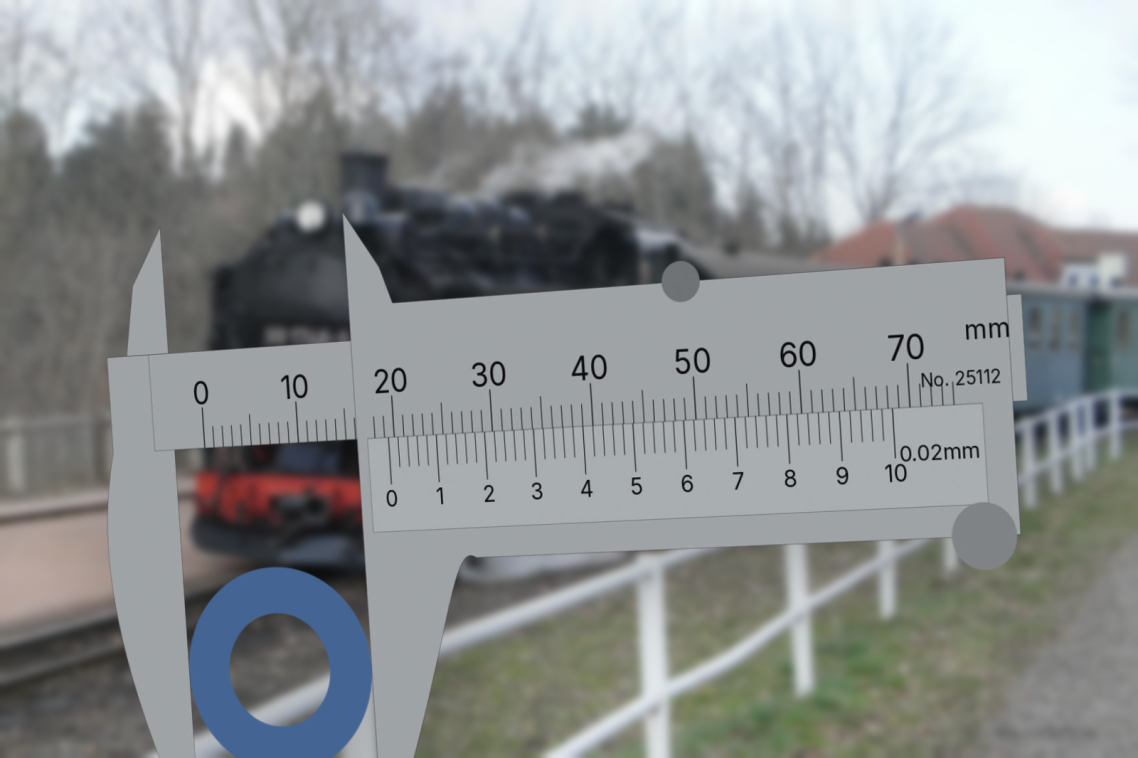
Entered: value=19.4 unit=mm
